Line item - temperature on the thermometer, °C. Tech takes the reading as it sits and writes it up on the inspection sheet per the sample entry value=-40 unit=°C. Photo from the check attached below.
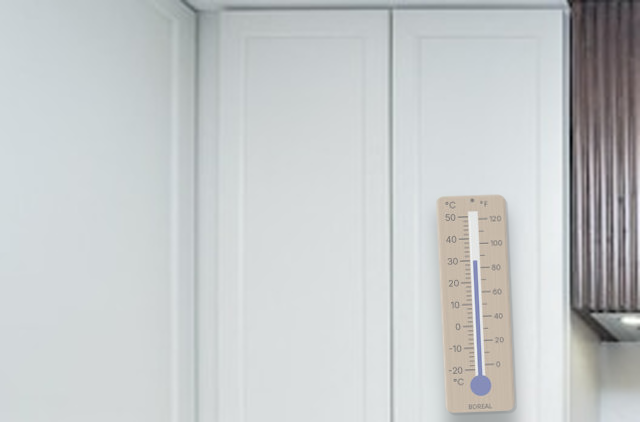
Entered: value=30 unit=°C
